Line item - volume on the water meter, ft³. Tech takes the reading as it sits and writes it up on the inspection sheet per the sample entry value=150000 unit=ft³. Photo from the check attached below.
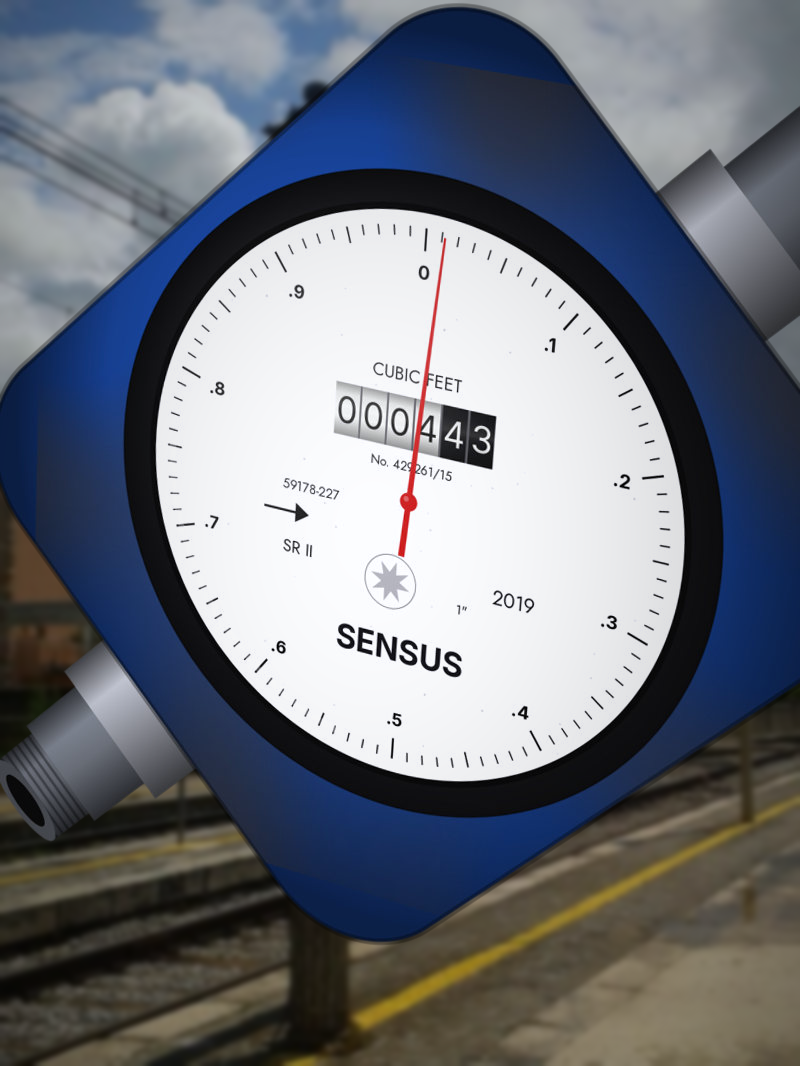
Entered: value=443.01 unit=ft³
